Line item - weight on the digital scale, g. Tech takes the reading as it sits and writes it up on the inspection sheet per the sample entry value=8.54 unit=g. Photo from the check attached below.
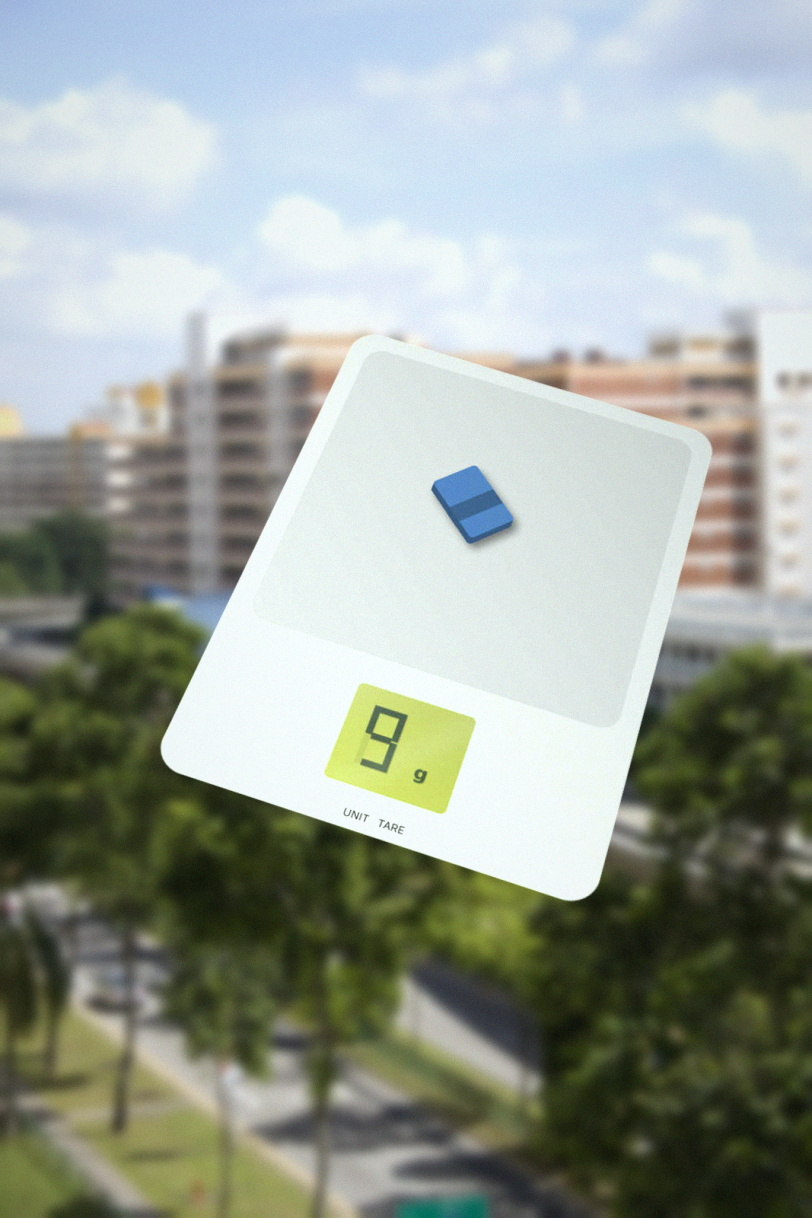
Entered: value=9 unit=g
